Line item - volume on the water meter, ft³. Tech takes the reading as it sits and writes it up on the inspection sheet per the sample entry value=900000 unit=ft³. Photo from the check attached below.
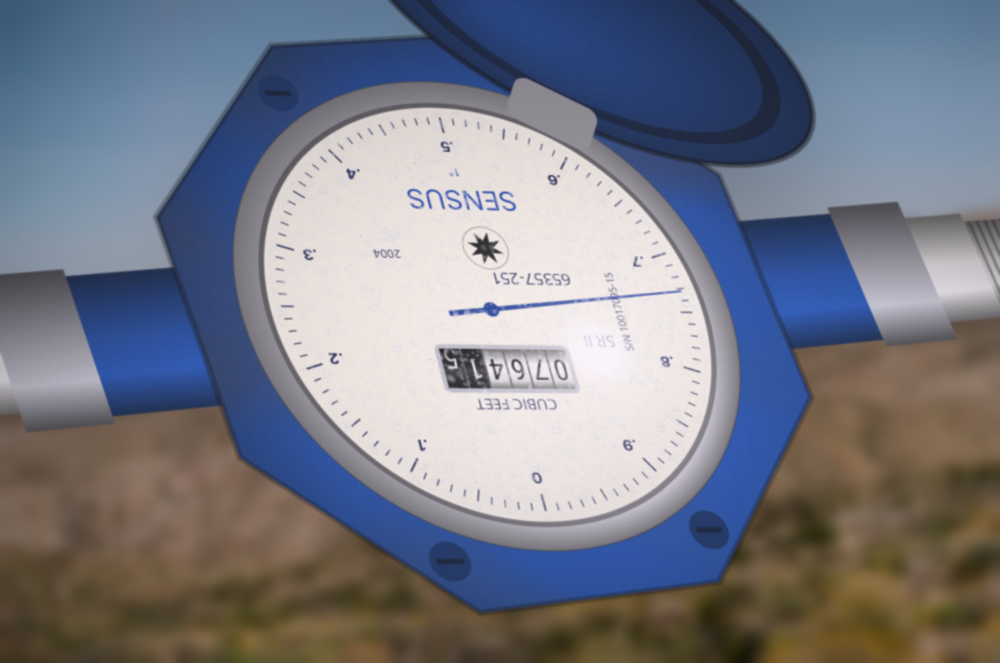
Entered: value=76414.73 unit=ft³
